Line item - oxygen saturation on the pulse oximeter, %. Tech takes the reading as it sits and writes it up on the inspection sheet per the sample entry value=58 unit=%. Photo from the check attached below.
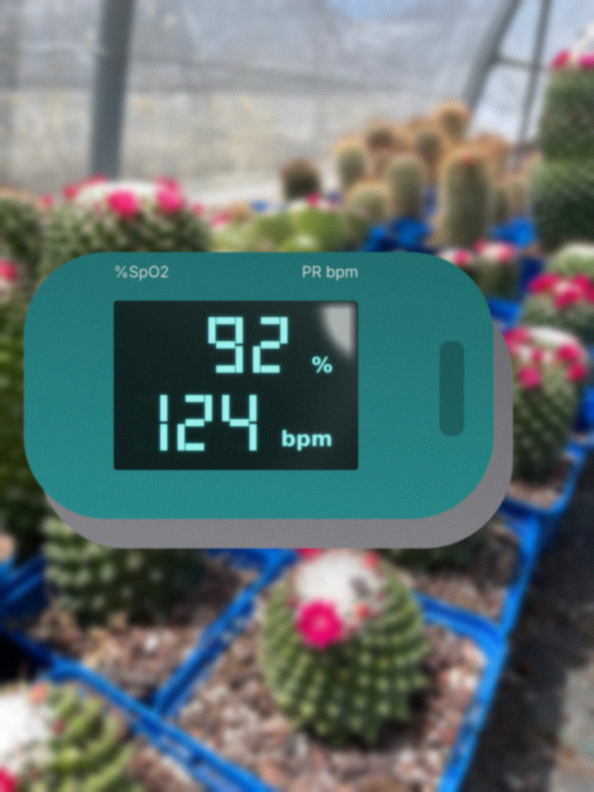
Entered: value=92 unit=%
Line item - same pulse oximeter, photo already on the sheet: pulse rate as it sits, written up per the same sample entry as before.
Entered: value=124 unit=bpm
